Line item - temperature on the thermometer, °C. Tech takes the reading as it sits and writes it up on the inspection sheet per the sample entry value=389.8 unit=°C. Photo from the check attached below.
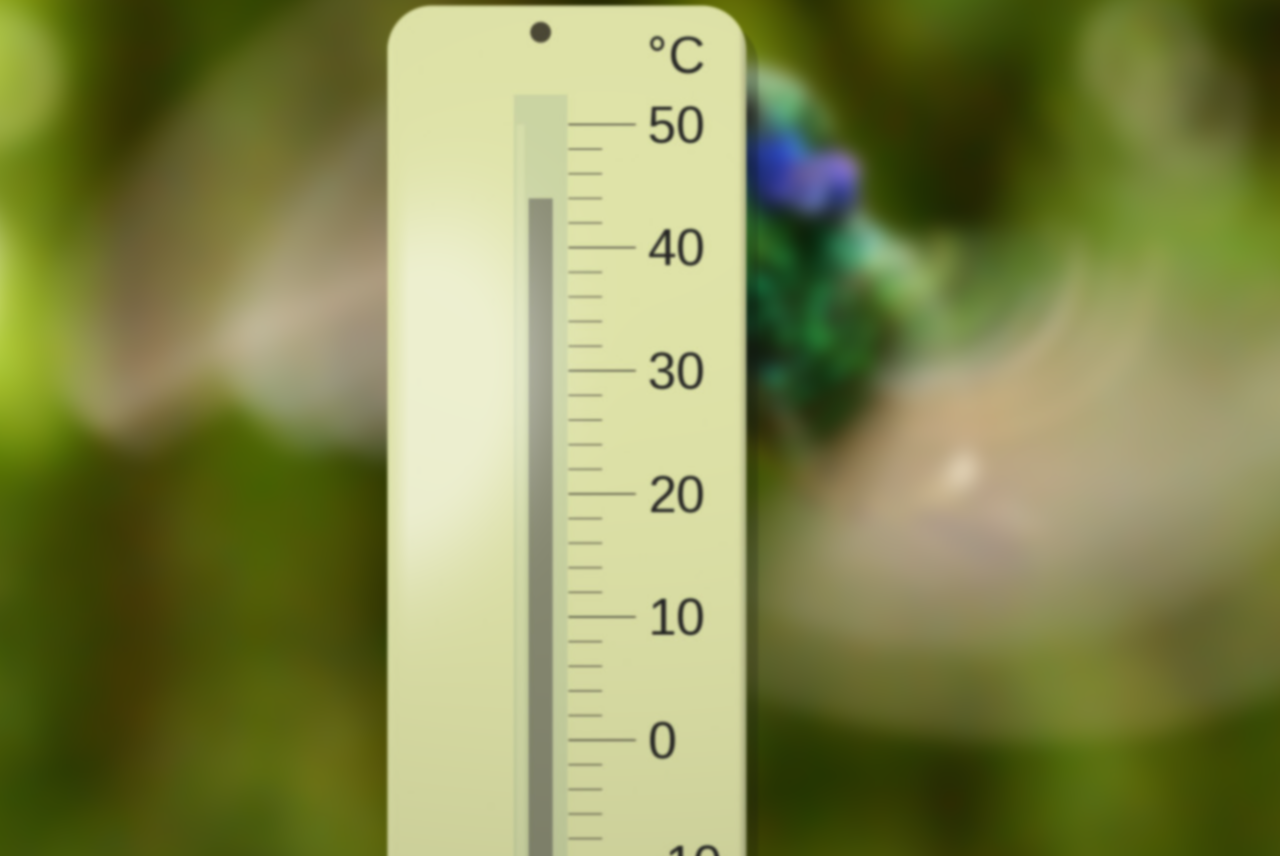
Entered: value=44 unit=°C
